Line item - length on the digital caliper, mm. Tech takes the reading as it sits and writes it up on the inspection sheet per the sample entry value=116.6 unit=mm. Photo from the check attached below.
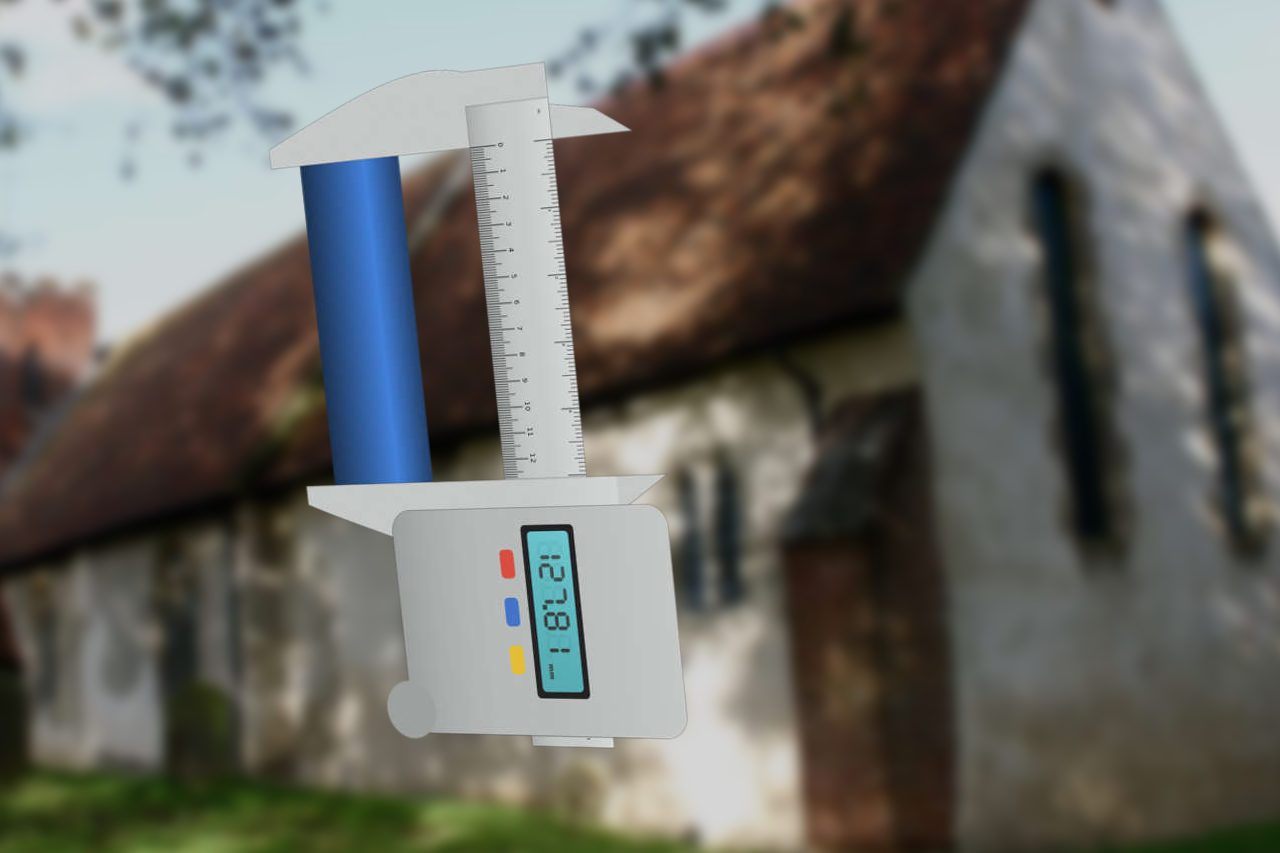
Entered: value=127.81 unit=mm
